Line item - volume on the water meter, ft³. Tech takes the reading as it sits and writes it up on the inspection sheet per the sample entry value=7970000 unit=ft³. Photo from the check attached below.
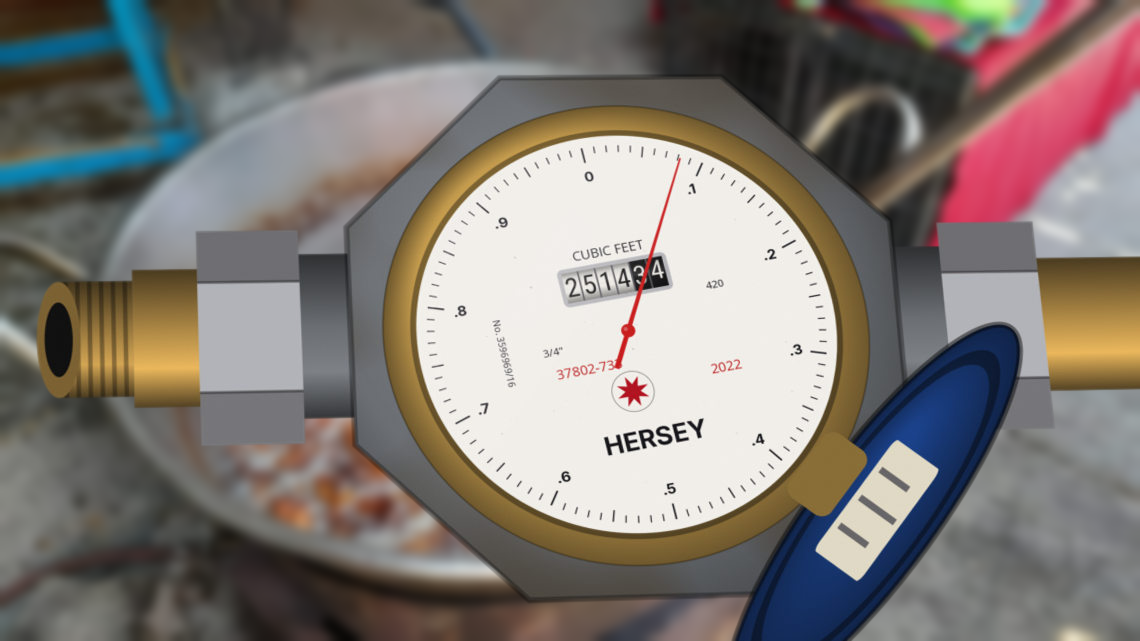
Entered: value=251434.08 unit=ft³
